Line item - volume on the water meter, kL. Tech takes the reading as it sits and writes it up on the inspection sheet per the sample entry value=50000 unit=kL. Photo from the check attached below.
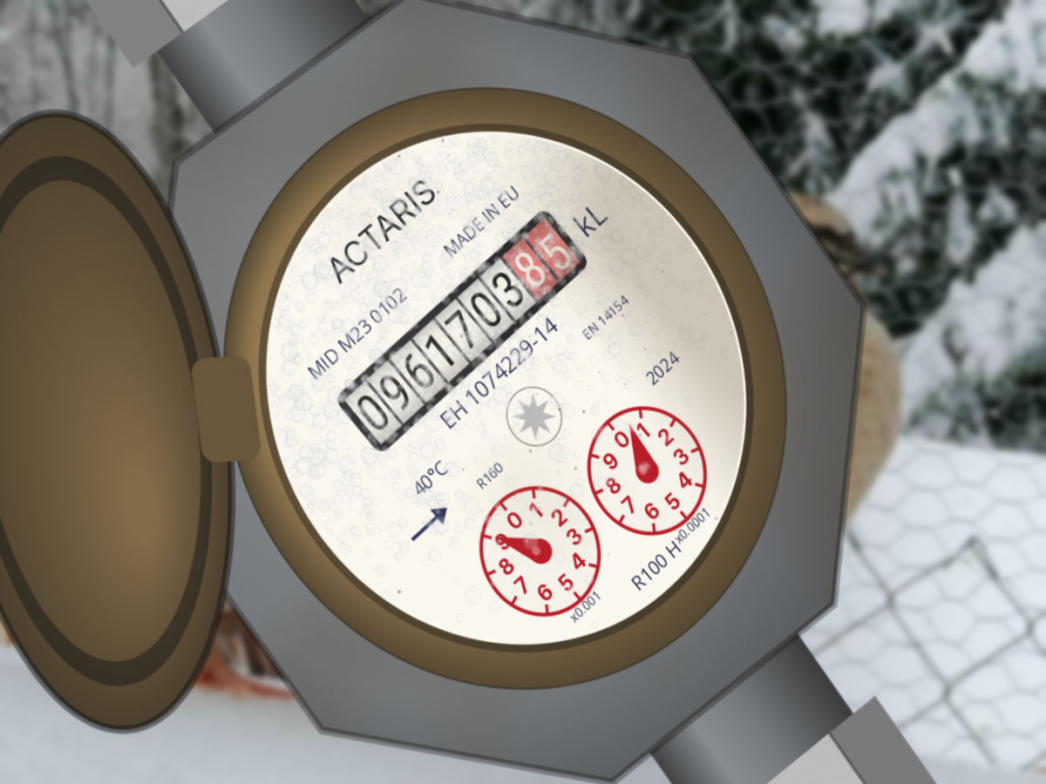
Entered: value=961703.8490 unit=kL
